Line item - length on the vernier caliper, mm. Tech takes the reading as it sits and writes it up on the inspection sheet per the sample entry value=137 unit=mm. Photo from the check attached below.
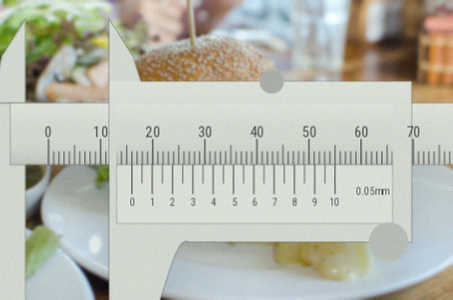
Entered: value=16.0 unit=mm
